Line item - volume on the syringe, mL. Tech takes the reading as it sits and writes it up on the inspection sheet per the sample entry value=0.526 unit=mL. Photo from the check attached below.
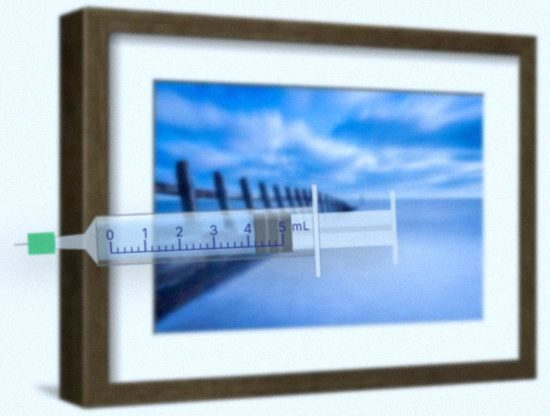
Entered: value=4.2 unit=mL
